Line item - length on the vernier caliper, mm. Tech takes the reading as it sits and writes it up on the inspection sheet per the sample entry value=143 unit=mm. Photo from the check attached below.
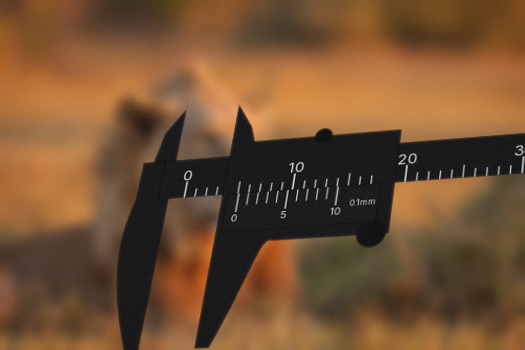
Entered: value=5.1 unit=mm
